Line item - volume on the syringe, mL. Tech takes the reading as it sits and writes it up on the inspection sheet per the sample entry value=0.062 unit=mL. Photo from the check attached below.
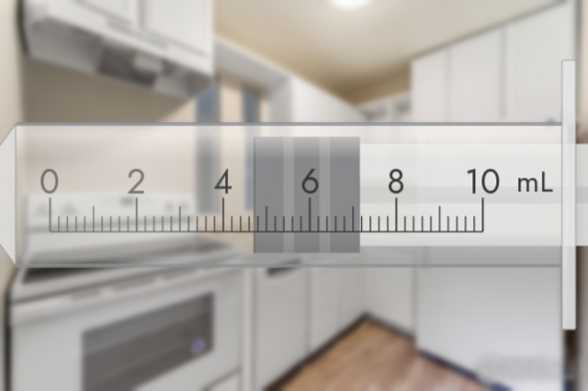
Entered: value=4.7 unit=mL
